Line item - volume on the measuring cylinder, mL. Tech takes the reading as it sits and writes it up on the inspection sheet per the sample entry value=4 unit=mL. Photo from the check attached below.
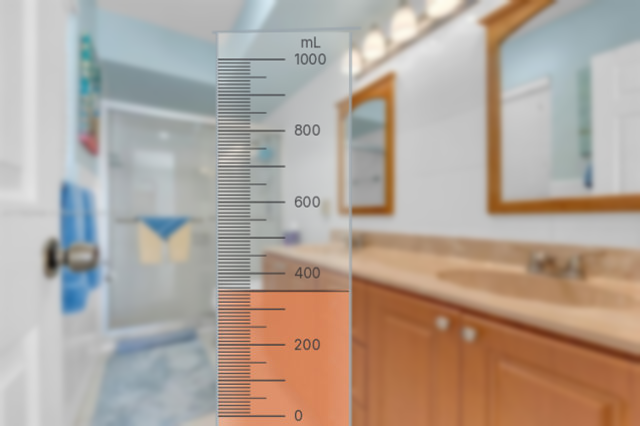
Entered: value=350 unit=mL
